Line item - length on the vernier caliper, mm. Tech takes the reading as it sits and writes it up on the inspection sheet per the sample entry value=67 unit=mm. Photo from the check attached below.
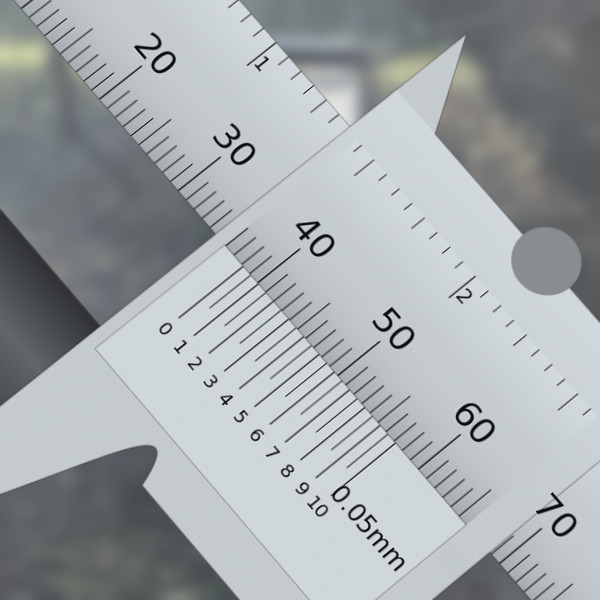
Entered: value=38.2 unit=mm
